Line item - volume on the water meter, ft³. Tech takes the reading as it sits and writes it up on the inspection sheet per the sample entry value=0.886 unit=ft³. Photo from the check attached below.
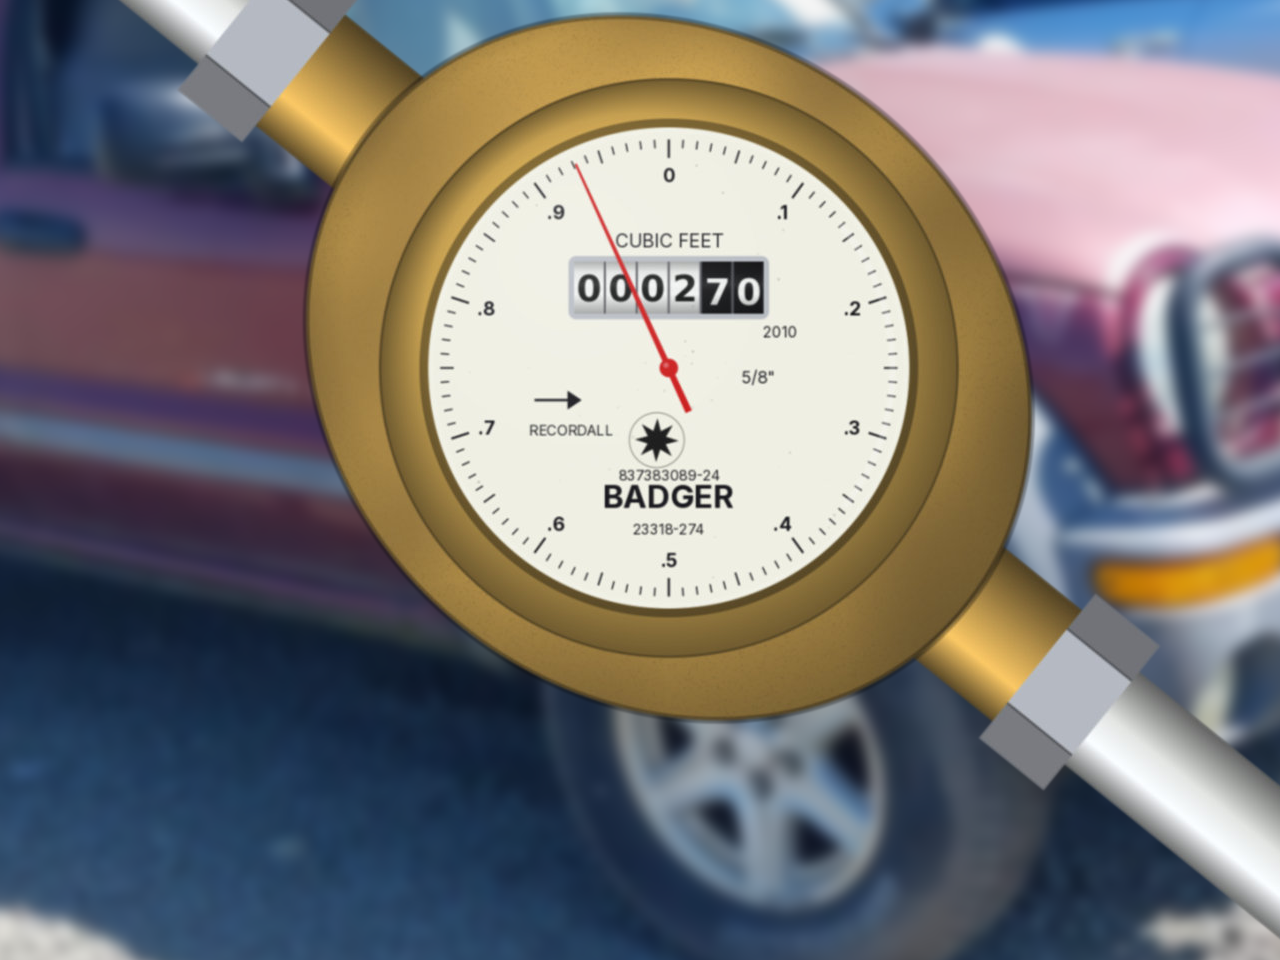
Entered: value=269.93 unit=ft³
